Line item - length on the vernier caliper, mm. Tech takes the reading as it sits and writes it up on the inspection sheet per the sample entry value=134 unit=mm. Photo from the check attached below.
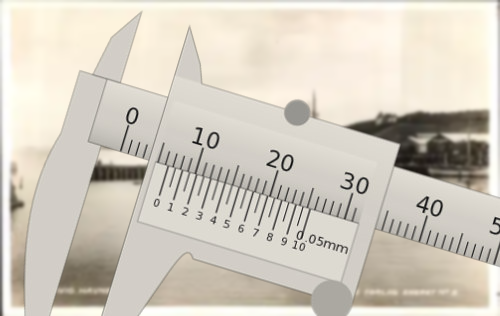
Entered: value=6.4 unit=mm
